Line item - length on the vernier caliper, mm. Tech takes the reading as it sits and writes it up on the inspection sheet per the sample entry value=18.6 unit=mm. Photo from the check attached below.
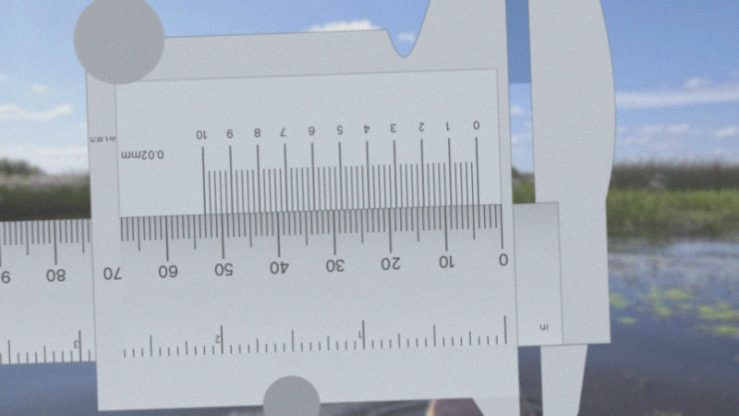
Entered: value=4.0 unit=mm
